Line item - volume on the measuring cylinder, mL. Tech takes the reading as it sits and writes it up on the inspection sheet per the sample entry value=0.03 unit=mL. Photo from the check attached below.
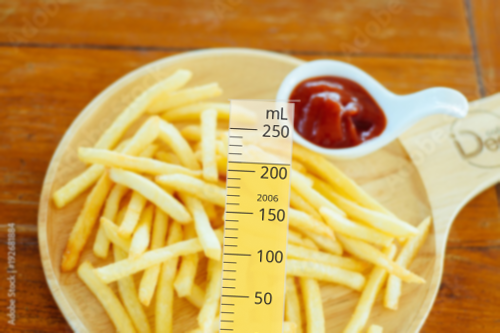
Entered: value=210 unit=mL
